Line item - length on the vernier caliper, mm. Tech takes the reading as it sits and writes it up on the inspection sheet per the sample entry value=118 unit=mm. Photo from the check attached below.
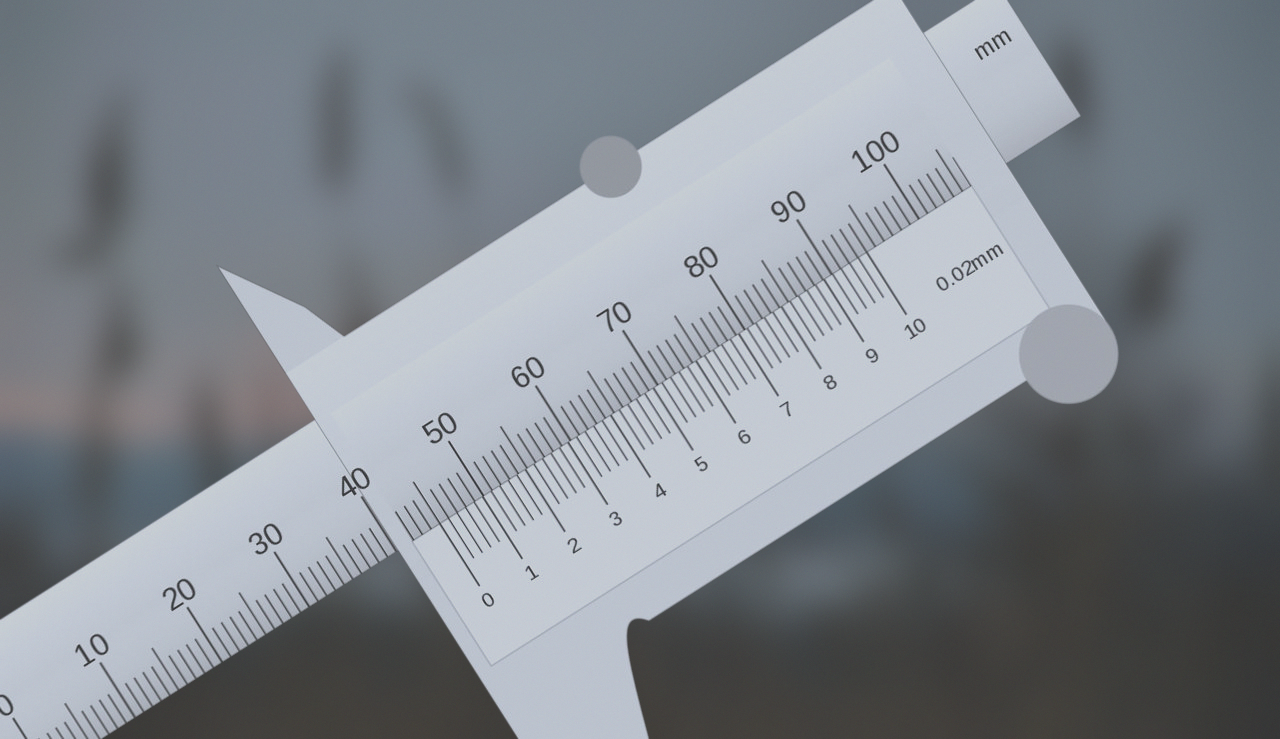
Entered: value=45.0 unit=mm
